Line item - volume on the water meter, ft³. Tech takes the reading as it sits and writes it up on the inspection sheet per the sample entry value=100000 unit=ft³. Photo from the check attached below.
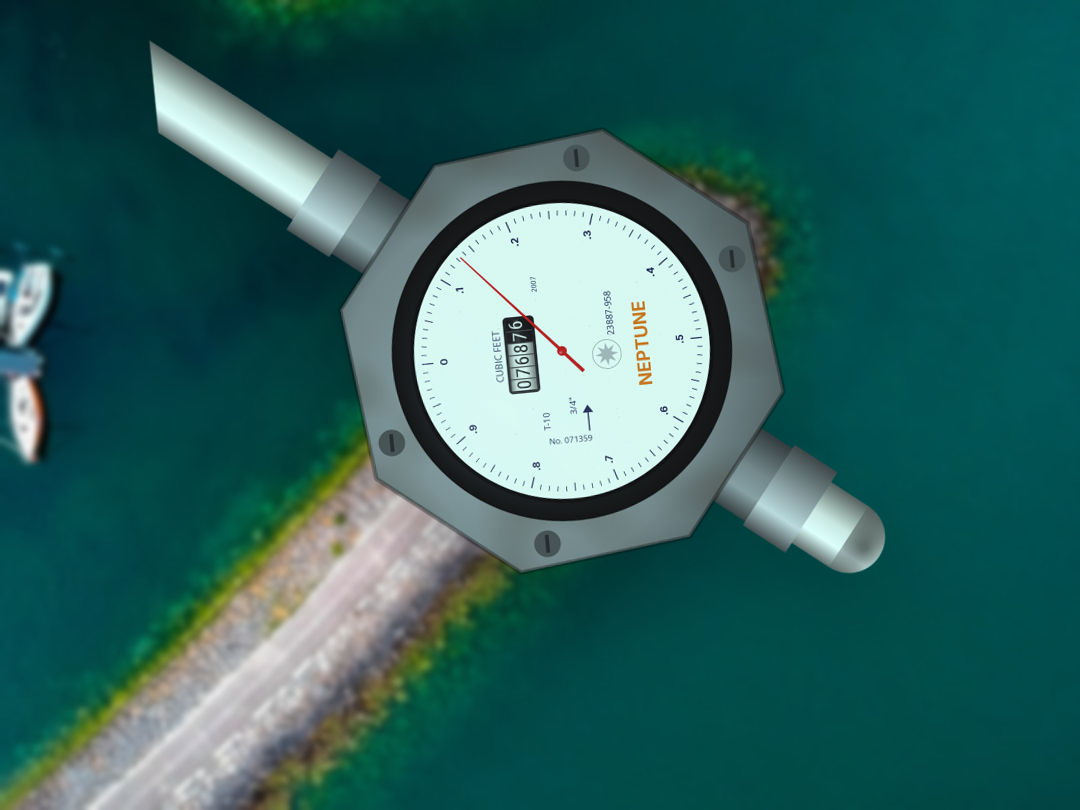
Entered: value=76876.13 unit=ft³
